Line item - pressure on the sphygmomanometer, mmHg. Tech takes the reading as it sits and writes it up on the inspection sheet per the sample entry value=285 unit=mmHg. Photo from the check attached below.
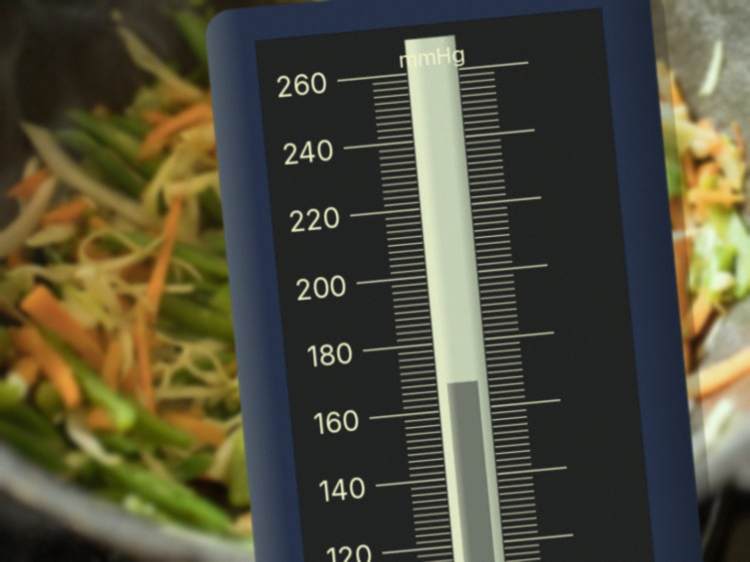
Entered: value=168 unit=mmHg
